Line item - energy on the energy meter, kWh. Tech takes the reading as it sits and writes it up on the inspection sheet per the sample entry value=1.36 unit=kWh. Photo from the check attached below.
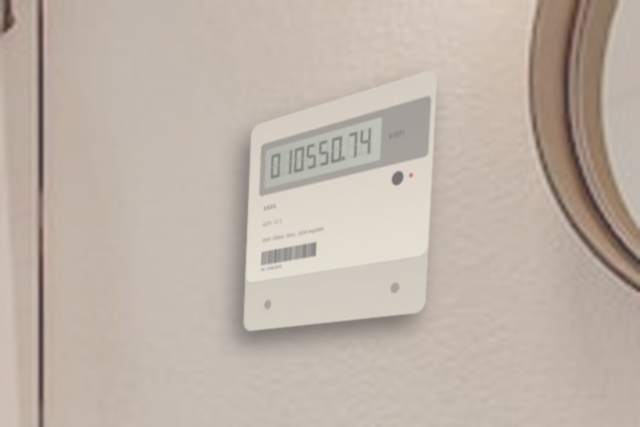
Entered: value=10550.74 unit=kWh
